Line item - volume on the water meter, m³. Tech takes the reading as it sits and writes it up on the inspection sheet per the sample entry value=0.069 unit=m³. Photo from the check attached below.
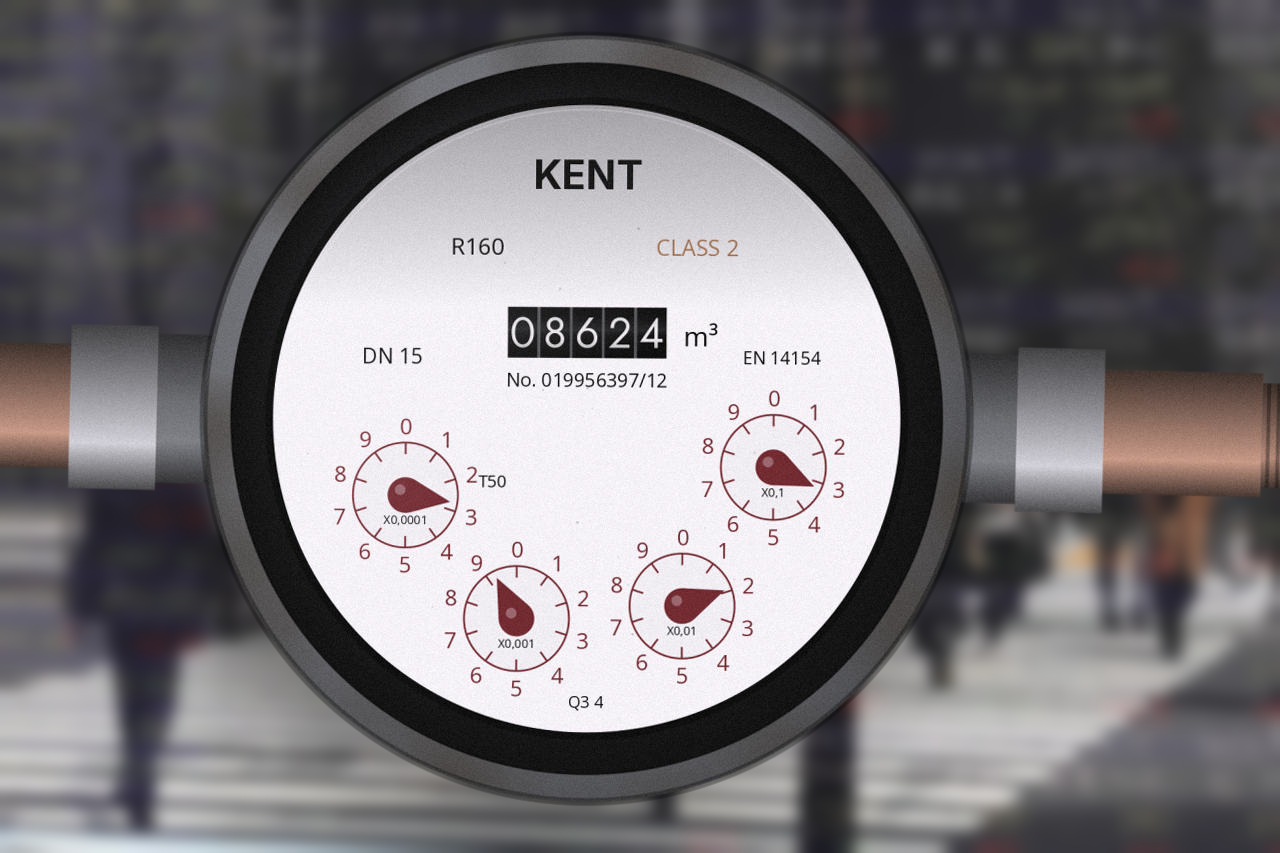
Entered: value=8624.3192 unit=m³
